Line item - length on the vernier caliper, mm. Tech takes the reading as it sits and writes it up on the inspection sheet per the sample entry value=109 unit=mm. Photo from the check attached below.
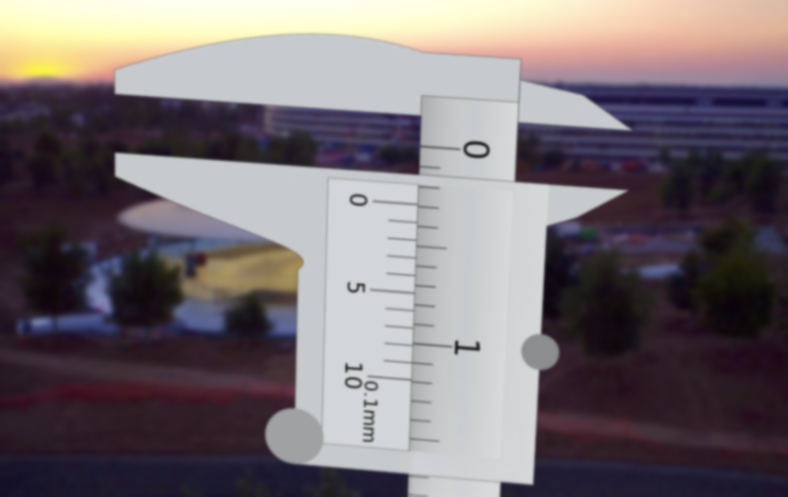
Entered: value=2.9 unit=mm
